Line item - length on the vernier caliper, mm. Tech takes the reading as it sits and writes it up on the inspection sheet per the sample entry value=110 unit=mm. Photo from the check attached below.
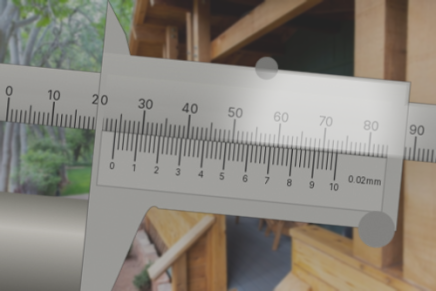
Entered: value=24.0 unit=mm
